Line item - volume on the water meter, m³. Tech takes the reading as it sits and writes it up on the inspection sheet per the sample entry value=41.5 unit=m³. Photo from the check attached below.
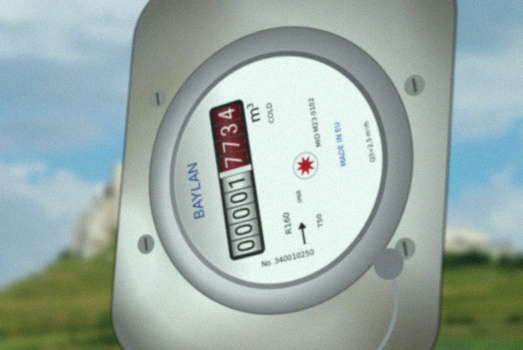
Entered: value=1.7734 unit=m³
